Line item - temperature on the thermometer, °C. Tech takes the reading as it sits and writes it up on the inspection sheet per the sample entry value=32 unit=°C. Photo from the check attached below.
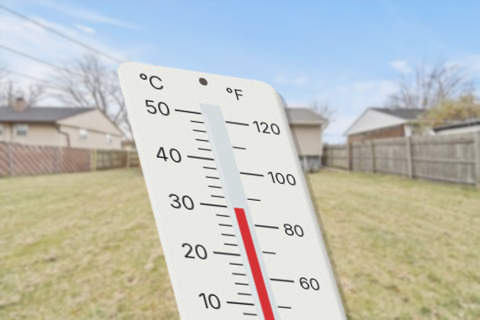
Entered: value=30 unit=°C
